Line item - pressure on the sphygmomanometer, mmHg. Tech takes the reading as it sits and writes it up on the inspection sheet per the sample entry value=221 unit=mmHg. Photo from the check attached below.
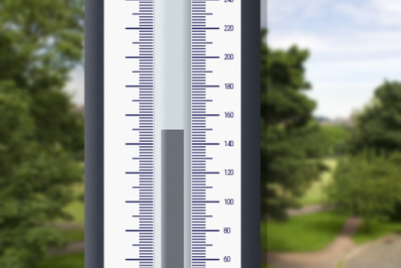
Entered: value=150 unit=mmHg
